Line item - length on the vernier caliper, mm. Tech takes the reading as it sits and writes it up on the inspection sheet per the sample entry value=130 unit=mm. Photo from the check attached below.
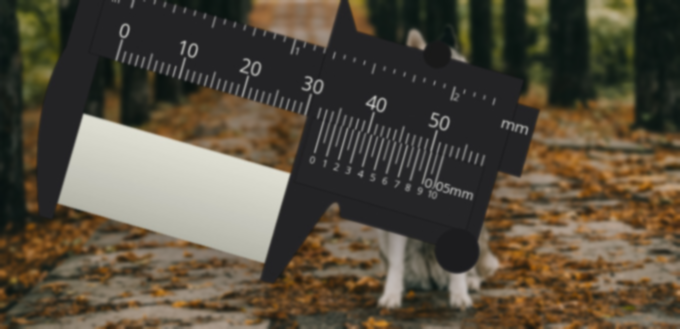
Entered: value=33.0 unit=mm
